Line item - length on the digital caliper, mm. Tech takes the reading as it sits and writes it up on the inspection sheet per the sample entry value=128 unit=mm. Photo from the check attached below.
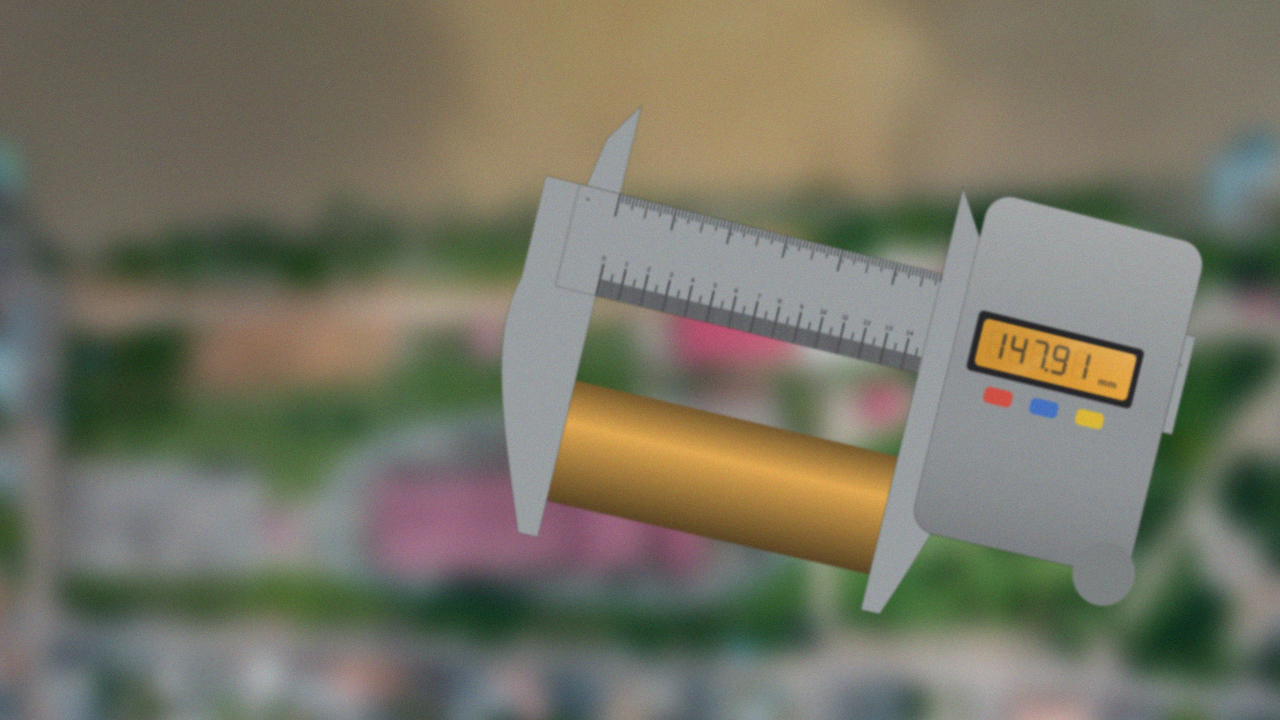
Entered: value=147.91 unit=mm
